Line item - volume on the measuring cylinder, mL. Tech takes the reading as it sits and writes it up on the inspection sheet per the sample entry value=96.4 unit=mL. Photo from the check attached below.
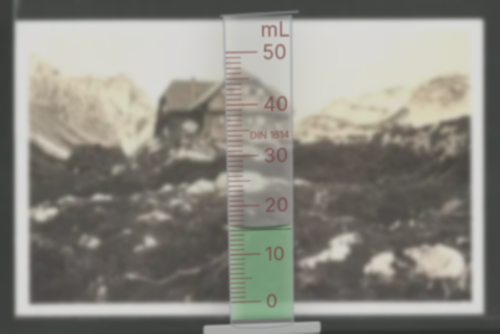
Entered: value=15 unit=mL
